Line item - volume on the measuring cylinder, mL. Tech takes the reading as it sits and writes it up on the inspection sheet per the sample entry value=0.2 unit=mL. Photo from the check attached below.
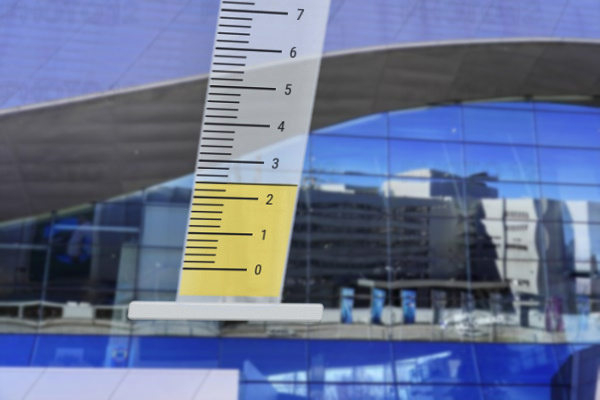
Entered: value=2.4 unit=mL
